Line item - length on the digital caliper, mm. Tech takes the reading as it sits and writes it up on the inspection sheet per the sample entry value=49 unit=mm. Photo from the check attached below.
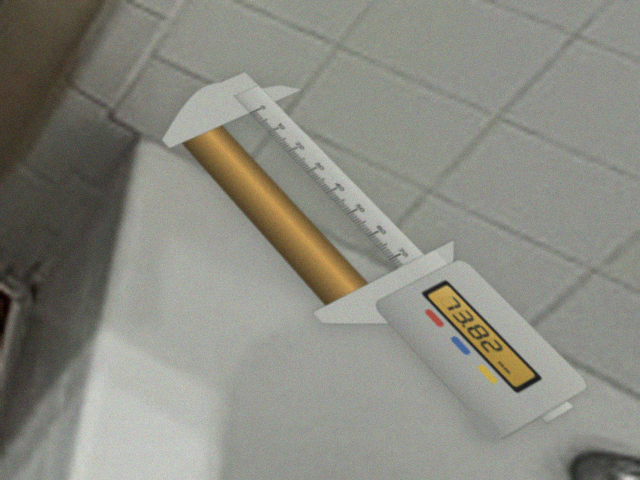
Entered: value=73.82 unit=mm
